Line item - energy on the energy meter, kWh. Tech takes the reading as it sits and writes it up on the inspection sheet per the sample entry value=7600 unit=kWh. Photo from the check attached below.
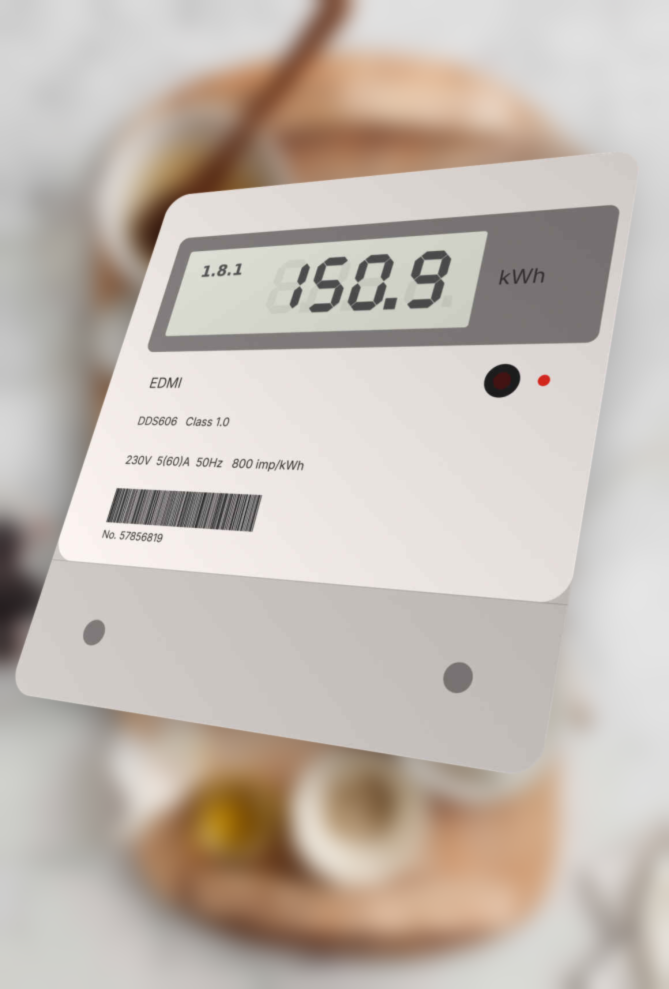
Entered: value=150.9 unit=kWh
